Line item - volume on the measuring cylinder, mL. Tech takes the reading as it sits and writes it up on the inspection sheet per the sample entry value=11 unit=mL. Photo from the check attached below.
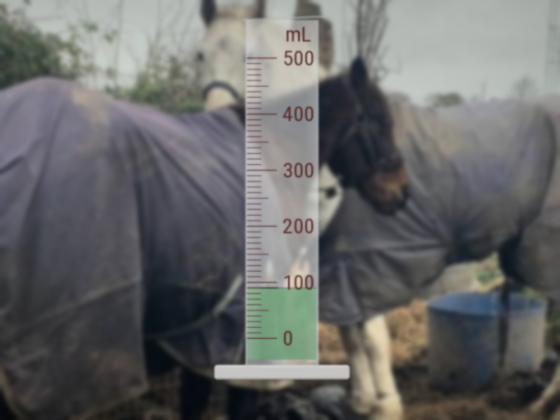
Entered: value=90 unit=mL
